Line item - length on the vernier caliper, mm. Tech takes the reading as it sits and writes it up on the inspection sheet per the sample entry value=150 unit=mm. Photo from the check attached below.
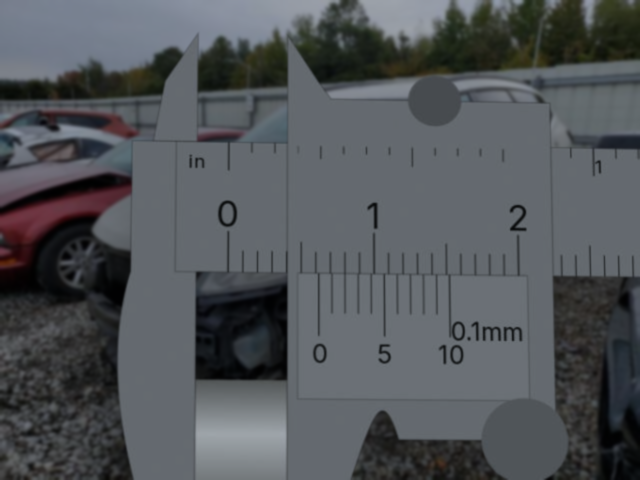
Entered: value=6.2 unit=mm
